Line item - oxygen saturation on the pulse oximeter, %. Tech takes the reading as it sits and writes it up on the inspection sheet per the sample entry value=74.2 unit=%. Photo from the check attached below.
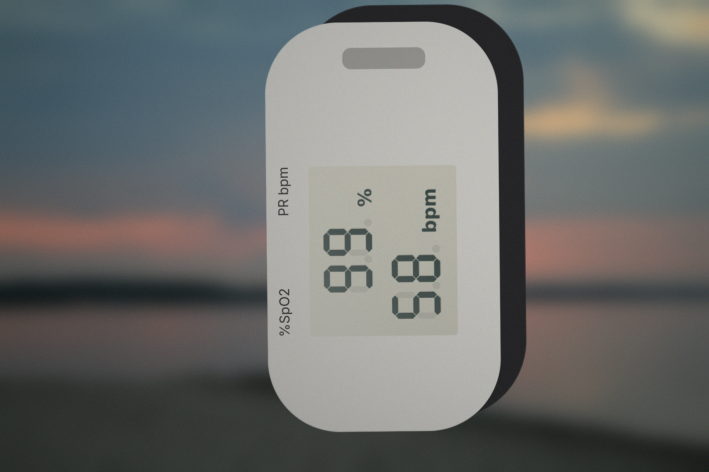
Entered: value=99 unit=%
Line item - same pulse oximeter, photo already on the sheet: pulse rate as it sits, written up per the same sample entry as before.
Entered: value=58 unit=bpm
